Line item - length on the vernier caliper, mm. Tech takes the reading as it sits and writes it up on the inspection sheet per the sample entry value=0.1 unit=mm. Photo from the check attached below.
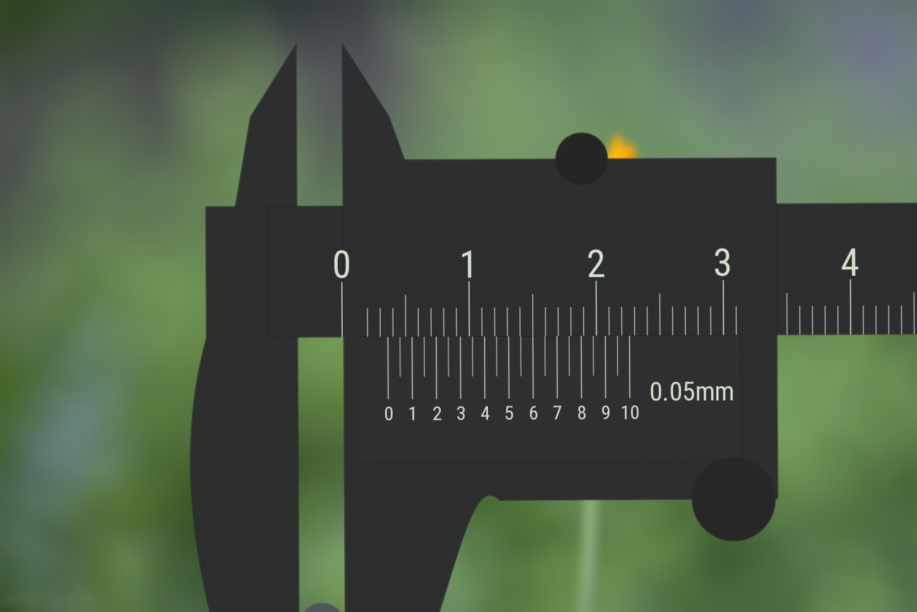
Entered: value=3.6 unit=mm
